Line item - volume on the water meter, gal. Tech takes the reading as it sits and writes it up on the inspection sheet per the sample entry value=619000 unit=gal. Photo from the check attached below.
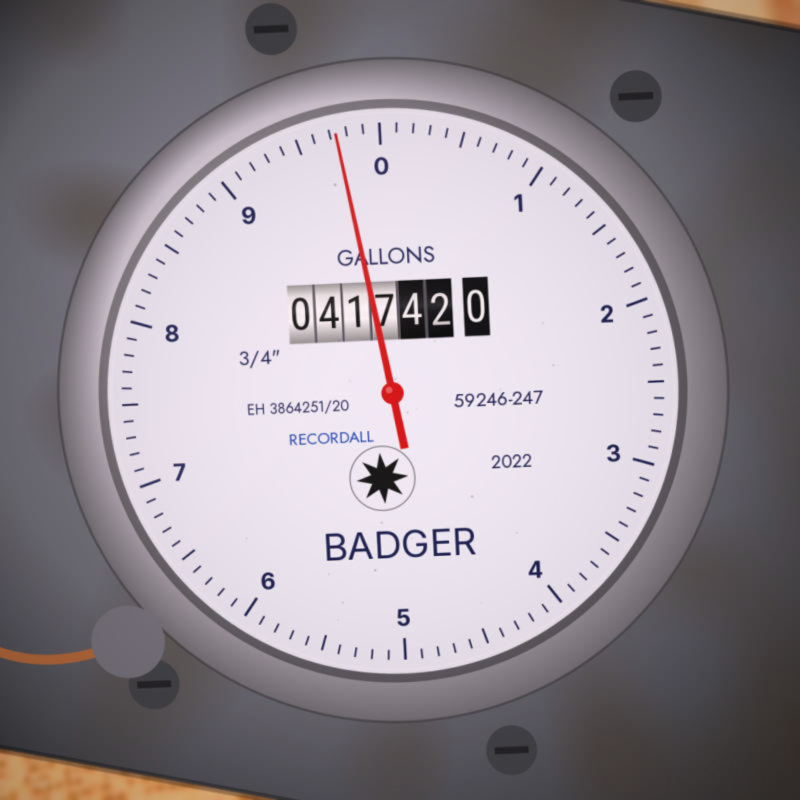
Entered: value=417419.7 unit=gal
